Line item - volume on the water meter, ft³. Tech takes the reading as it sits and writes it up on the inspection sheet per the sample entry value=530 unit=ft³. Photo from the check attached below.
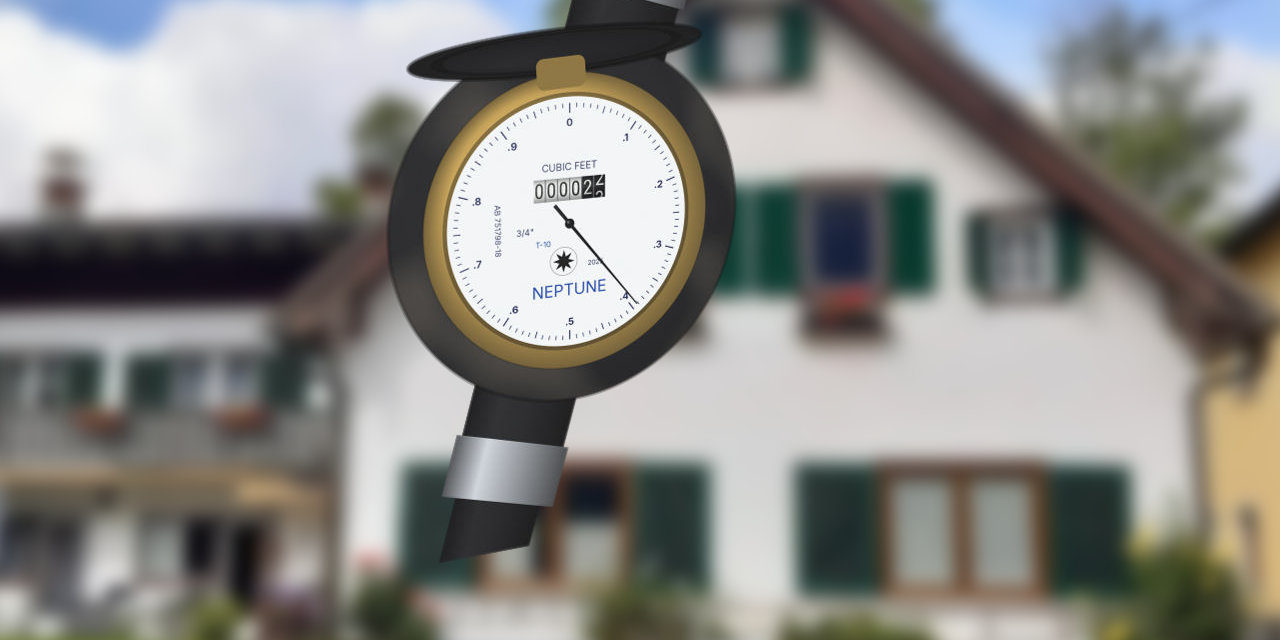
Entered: value=22.39 unit=ft³
